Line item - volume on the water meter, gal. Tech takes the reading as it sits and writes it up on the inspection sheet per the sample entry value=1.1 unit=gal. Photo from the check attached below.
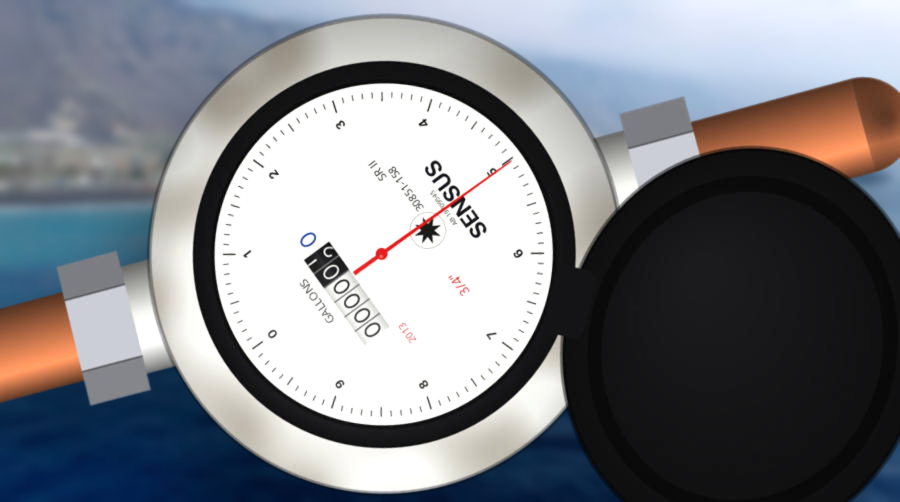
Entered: value=15.0 unit=gal
